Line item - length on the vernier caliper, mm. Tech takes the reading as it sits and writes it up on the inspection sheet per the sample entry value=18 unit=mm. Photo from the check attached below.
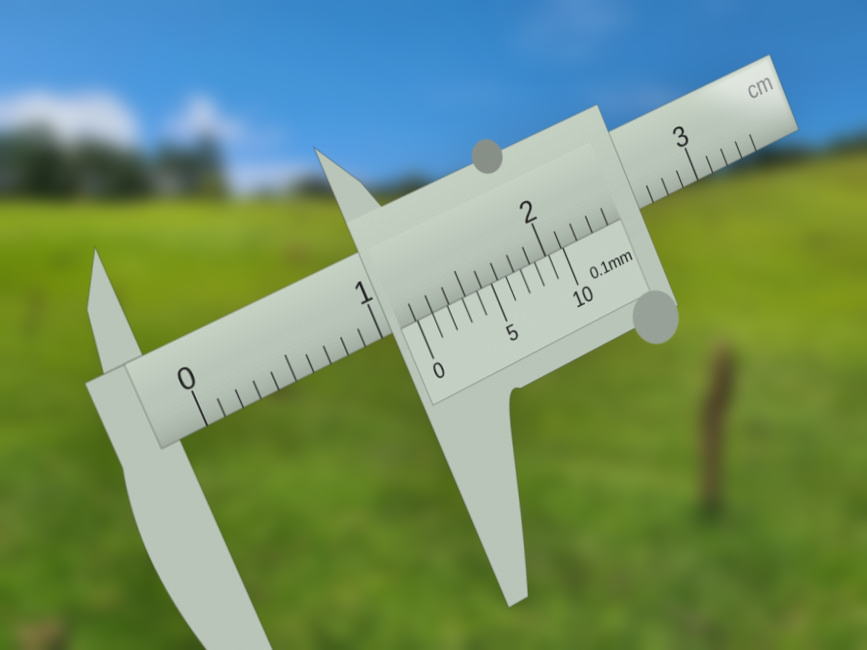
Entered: value=12.1 unit=mm
